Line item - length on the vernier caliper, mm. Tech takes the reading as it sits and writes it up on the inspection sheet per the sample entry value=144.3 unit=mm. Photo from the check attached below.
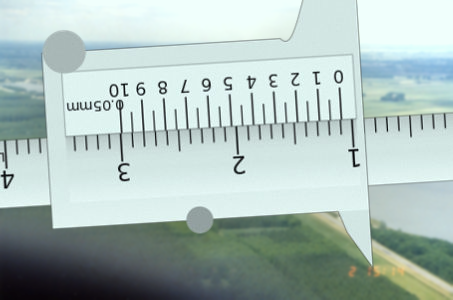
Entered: value=10.9 unit=mm
